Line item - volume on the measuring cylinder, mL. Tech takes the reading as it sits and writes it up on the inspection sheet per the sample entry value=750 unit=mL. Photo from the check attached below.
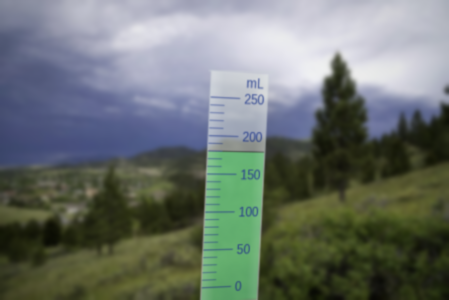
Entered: value=180 unit=mL
